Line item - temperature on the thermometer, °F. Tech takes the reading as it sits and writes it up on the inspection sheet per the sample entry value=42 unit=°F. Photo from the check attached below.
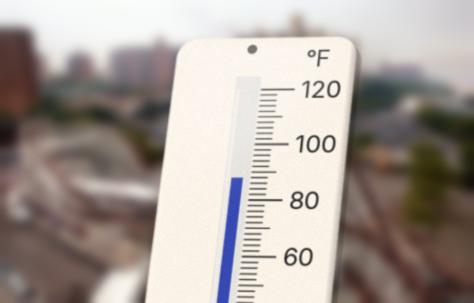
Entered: value=88 unit=°F
